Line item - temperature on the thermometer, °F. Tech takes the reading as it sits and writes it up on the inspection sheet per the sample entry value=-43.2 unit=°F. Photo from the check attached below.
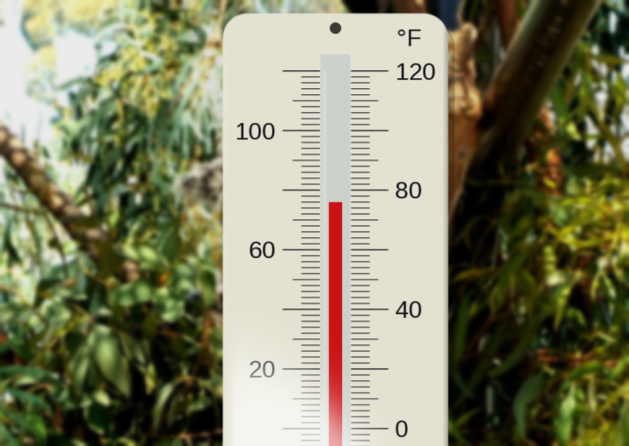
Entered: value=76 unit=°F
